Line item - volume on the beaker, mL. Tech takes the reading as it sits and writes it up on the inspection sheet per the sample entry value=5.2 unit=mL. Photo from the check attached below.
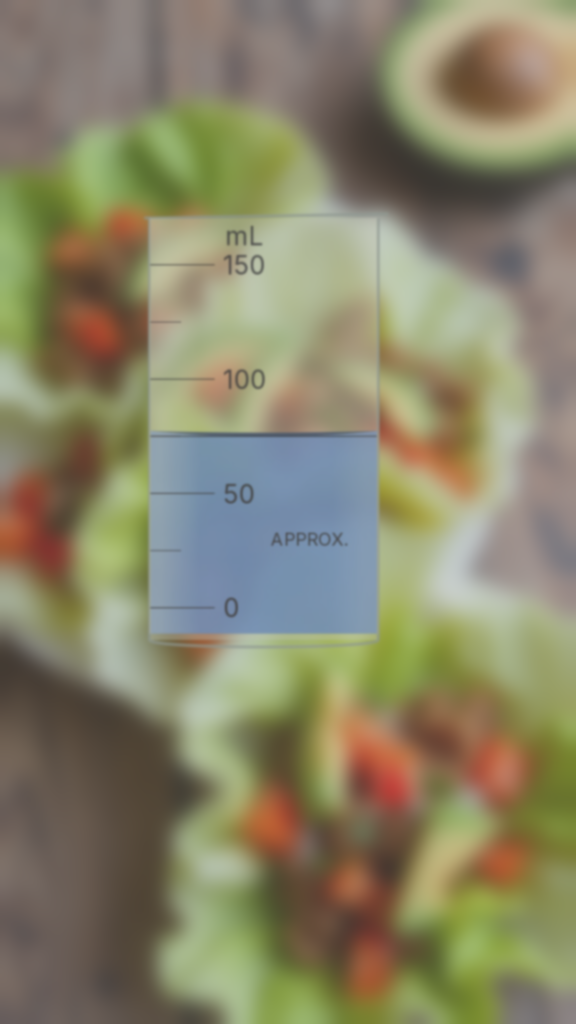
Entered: value=75 unit=mL
